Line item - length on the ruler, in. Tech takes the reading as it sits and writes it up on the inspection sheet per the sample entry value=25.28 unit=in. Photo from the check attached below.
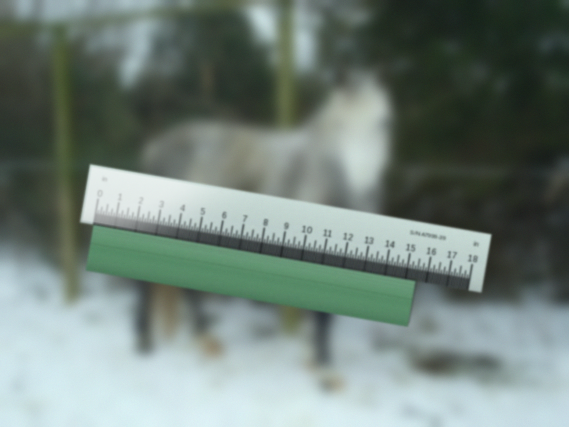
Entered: value=15.5 unit=in
